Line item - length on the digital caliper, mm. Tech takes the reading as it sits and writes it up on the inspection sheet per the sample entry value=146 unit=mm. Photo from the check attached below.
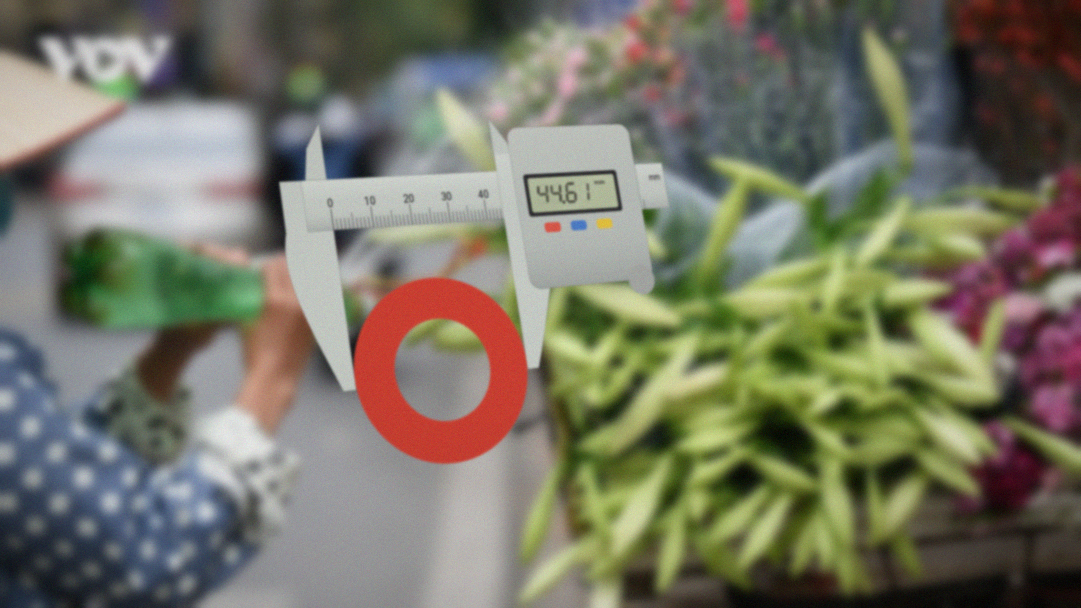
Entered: value=44.61 unit=mm
